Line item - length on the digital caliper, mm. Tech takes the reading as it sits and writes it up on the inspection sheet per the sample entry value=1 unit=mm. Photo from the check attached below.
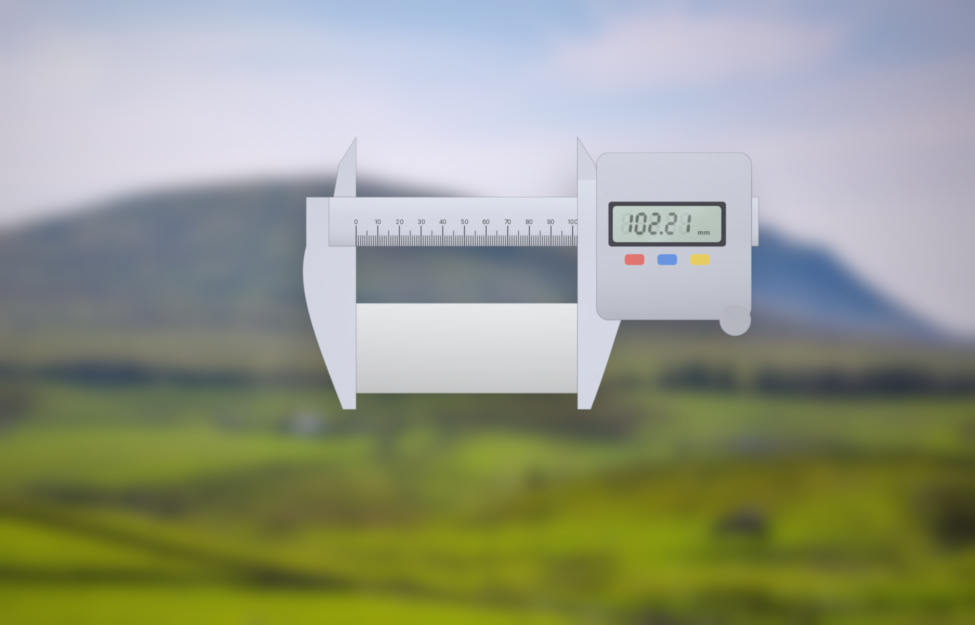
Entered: value=102.21 unit=mm
